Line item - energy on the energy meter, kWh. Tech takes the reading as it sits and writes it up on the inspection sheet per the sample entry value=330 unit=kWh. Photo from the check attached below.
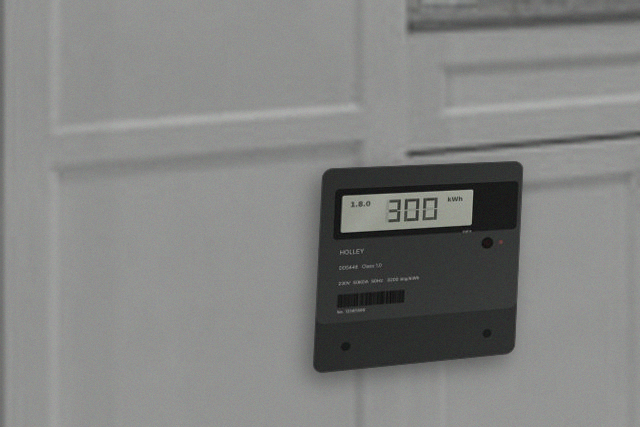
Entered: value=300 unit=kWh
